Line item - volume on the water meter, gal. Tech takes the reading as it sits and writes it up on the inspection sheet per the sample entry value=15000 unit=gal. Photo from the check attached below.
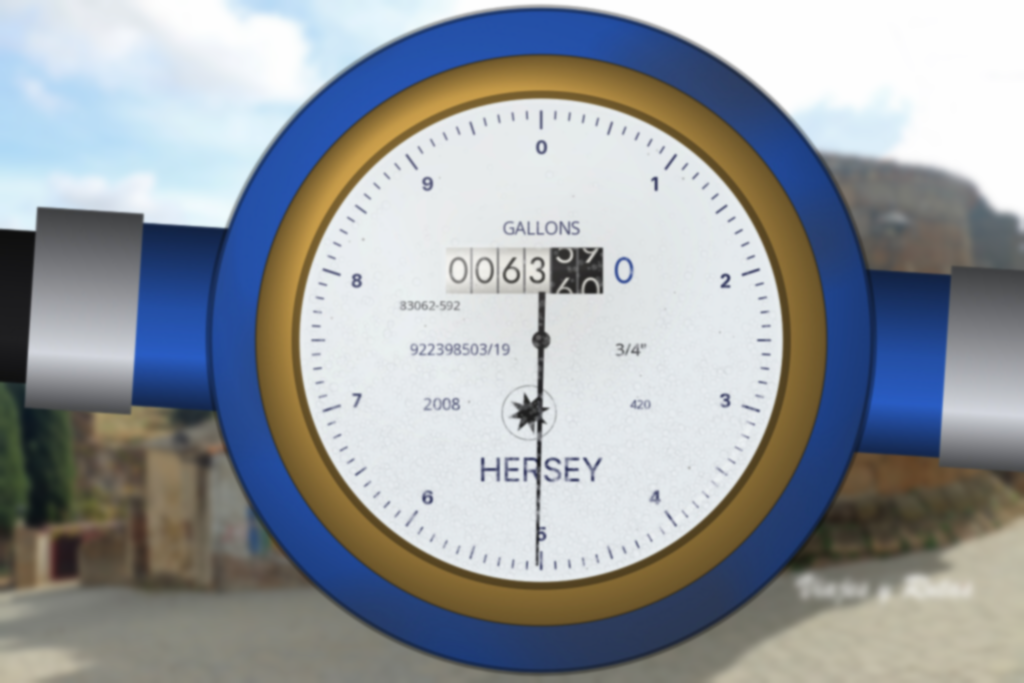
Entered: value=63595.0 unit=gal
